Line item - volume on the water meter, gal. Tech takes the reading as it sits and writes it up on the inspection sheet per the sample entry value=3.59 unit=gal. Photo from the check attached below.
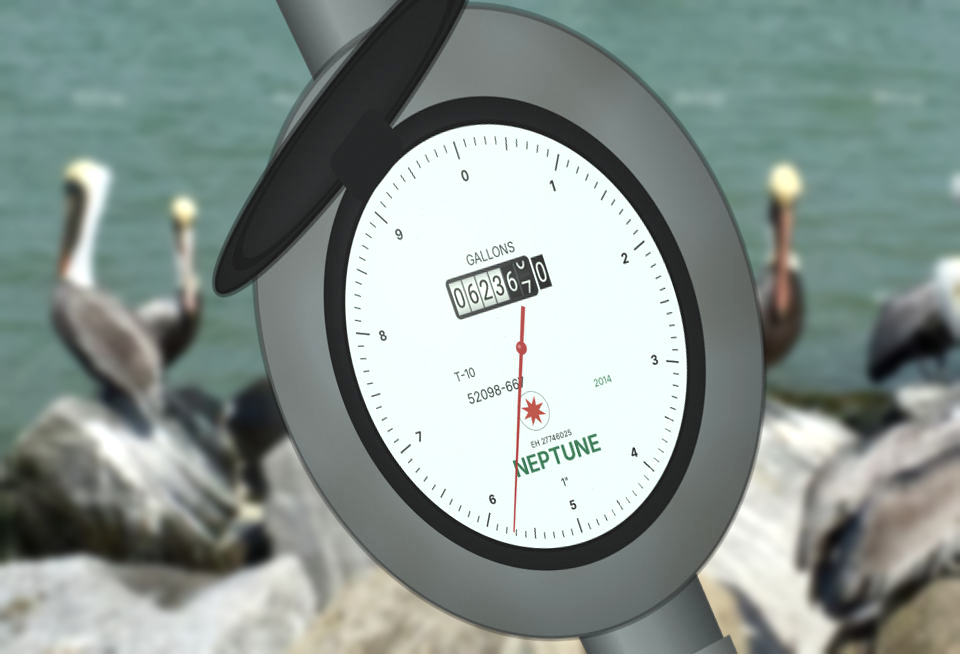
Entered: value=623665.7 unit=gal
